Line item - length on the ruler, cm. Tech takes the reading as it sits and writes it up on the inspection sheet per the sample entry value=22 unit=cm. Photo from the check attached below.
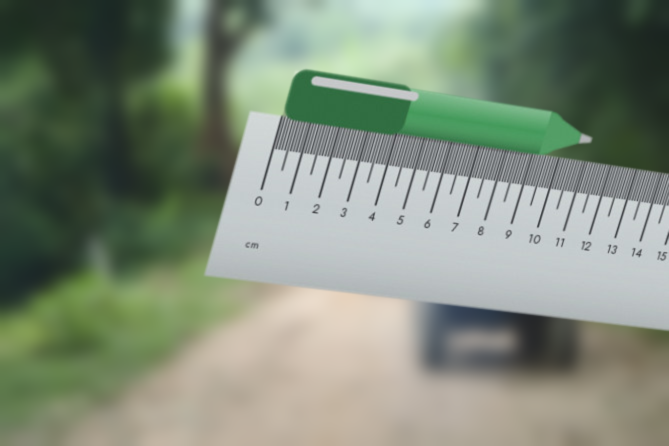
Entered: value=11 unit=cm
